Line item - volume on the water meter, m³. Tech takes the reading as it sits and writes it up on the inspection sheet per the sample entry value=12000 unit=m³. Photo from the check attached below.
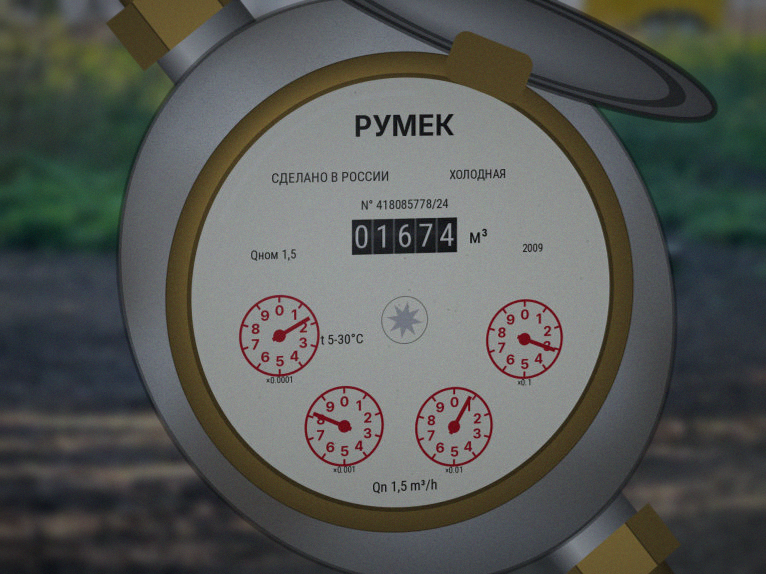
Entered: value=1674.3081 unit=m³
